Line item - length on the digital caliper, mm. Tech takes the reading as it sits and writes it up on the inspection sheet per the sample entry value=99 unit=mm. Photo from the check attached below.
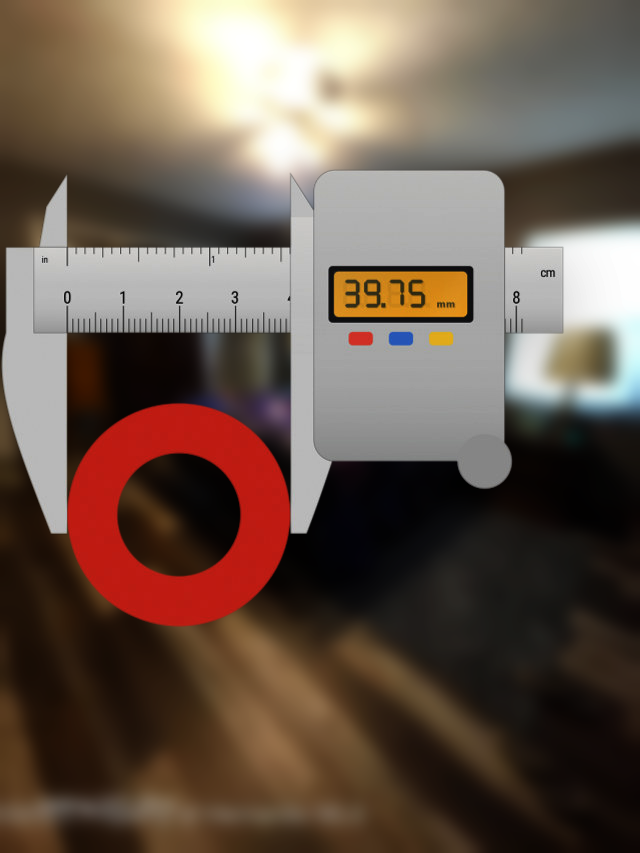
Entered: value=39.75 unit=mm
